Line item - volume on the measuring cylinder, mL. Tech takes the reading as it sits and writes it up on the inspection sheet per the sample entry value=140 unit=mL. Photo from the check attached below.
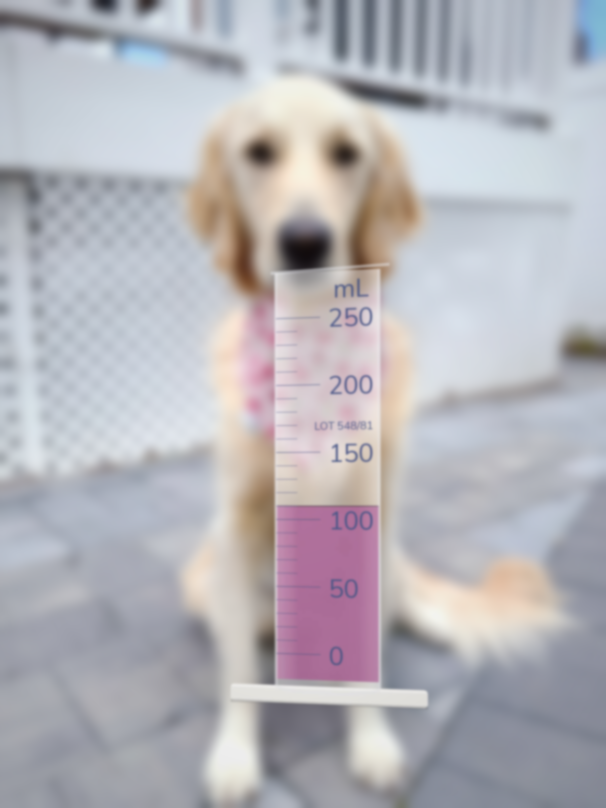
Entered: value=110 unit=mL
